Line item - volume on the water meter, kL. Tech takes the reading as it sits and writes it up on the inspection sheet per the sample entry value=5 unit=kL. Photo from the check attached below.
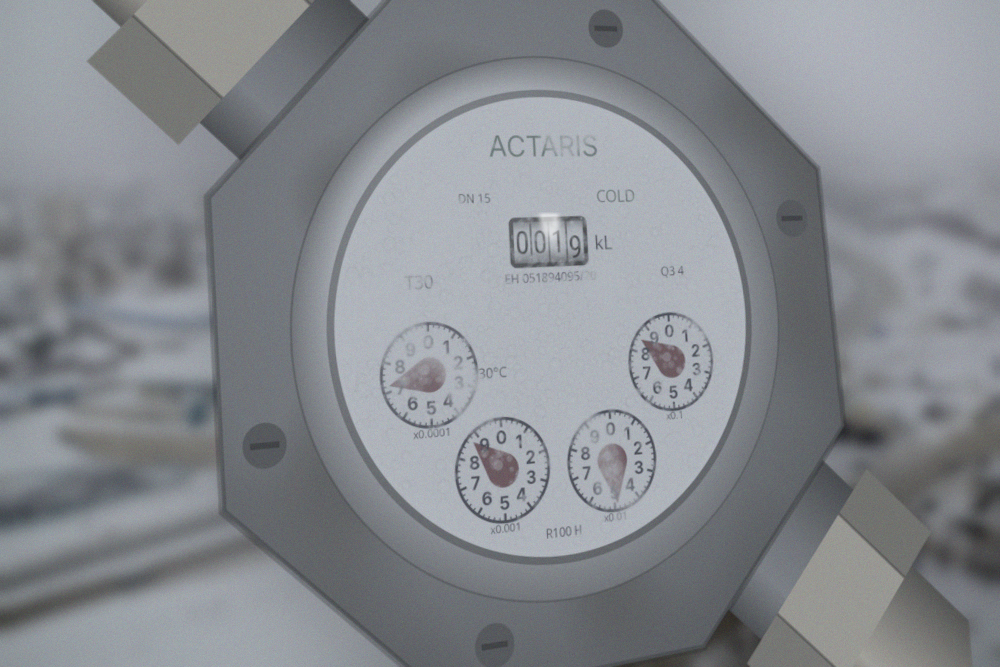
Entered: value=18.8487 unit=kL
